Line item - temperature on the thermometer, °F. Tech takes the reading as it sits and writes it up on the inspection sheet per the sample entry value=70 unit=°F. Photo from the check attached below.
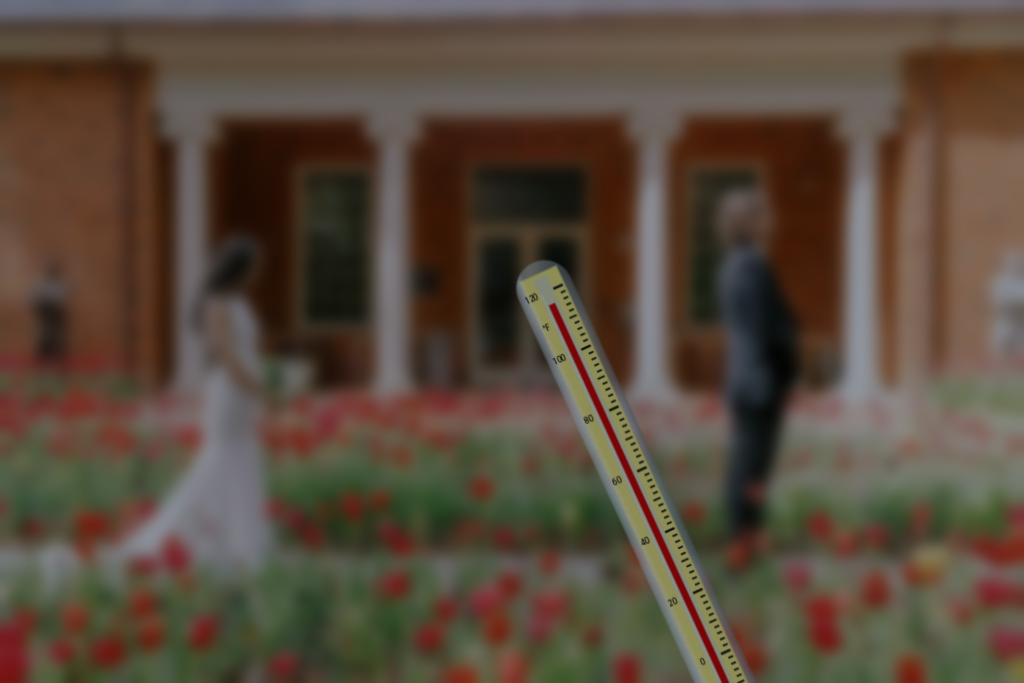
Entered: value=116 unit=°F
